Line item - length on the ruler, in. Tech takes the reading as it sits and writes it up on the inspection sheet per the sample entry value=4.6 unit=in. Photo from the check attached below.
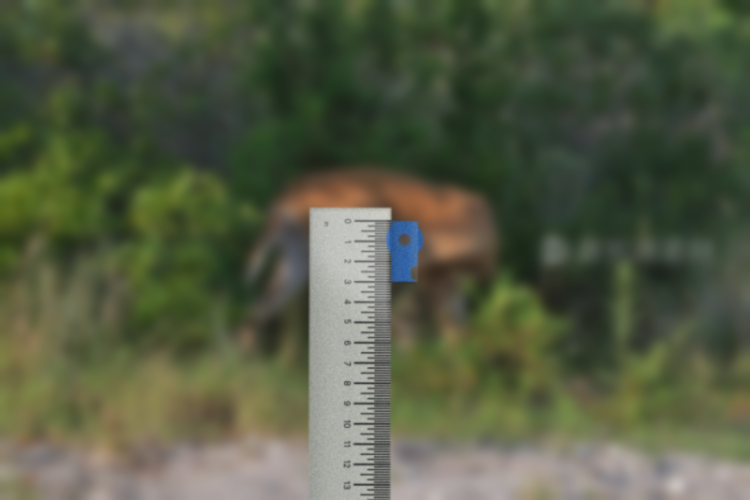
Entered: value=3 unit=in
